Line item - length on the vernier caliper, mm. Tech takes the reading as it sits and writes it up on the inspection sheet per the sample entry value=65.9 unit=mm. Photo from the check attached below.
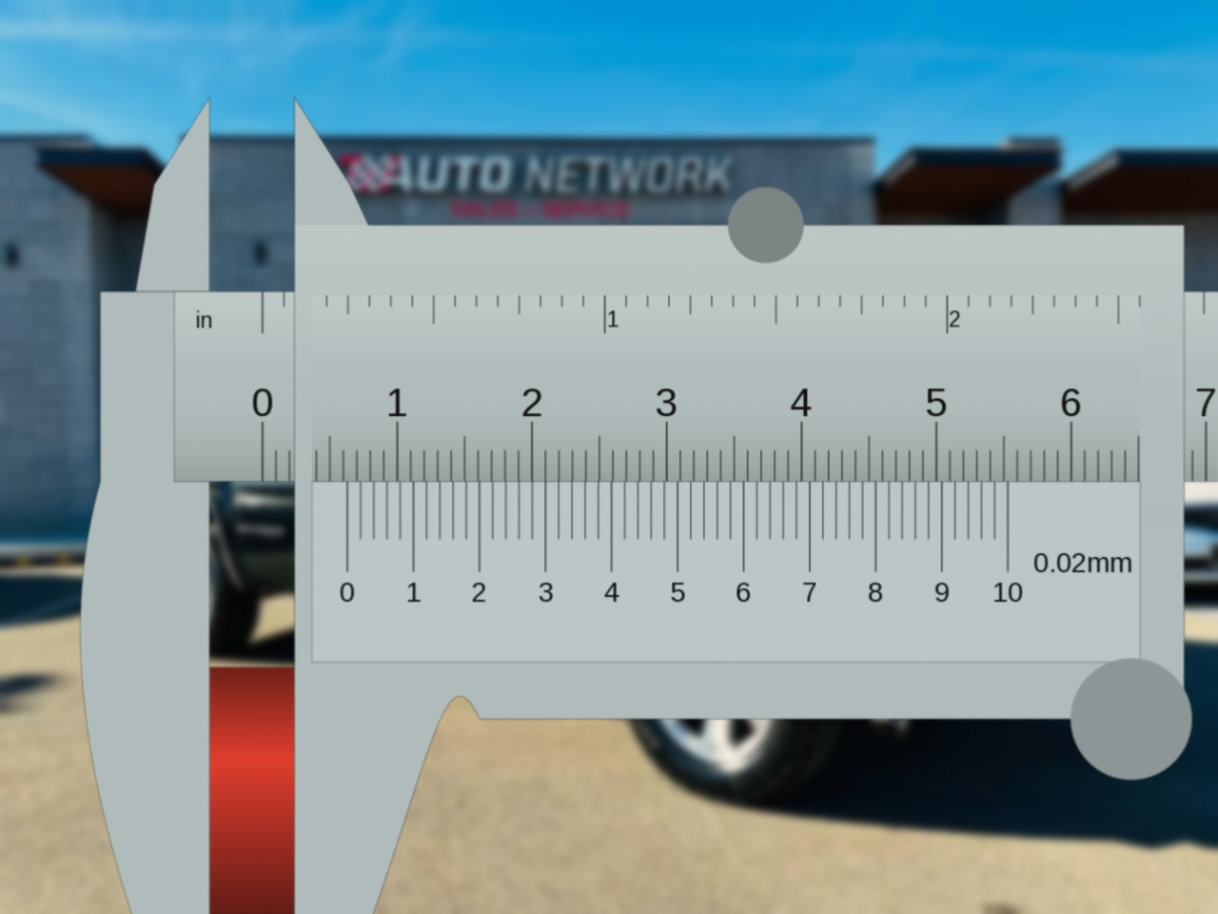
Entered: value=6.3 unit=mm
